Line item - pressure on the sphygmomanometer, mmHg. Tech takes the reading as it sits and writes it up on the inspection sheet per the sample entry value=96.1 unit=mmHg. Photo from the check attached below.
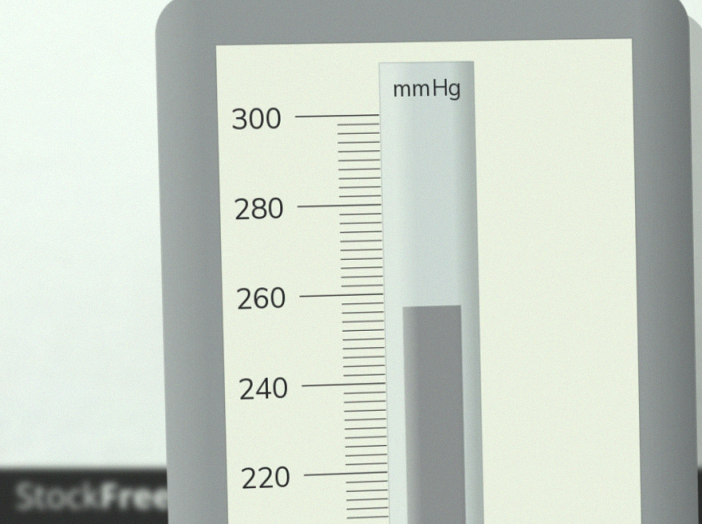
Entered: value=257 unit=mmHg
